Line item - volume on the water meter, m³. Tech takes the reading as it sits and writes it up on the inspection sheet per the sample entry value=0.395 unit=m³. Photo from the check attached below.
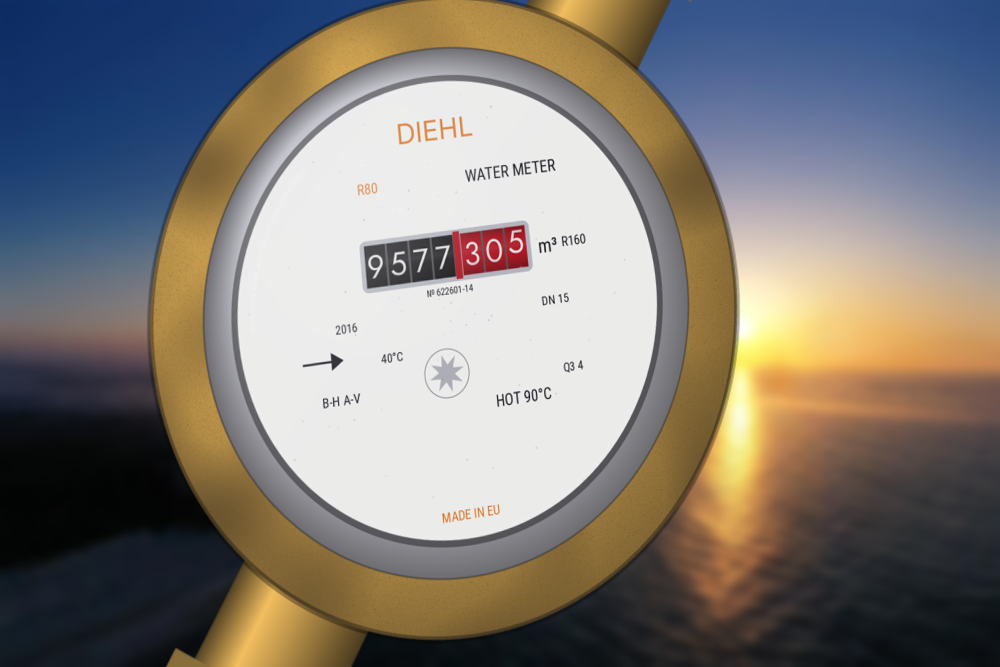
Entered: value=9577.305 unit=m³
